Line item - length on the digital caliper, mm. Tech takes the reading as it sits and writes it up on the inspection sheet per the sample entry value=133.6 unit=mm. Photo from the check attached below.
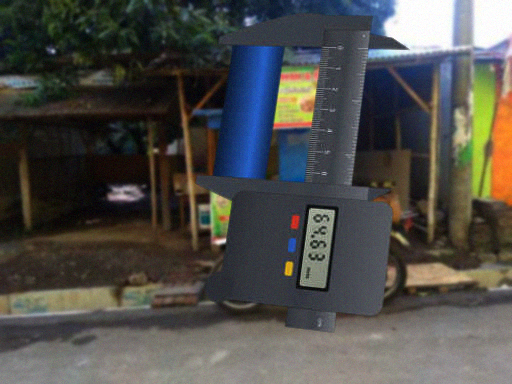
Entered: value=64.63 unit=mm
